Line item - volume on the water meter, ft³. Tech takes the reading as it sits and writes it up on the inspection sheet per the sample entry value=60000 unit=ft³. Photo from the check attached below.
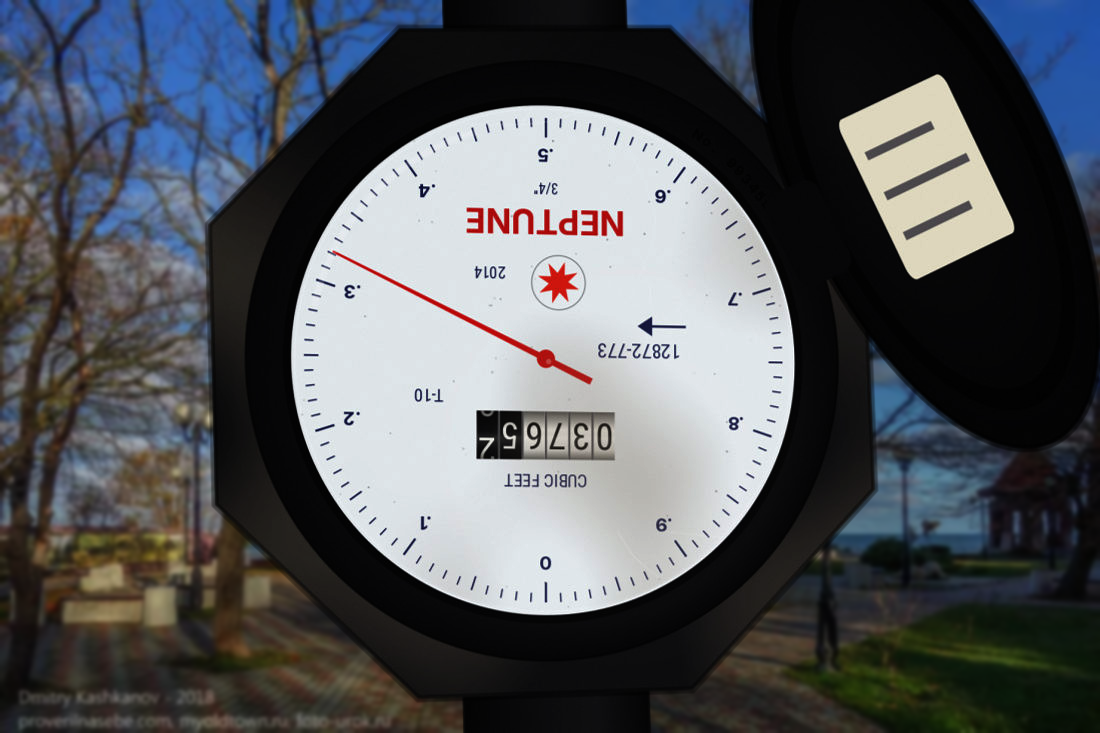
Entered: value=37652.32 unit=ft³
